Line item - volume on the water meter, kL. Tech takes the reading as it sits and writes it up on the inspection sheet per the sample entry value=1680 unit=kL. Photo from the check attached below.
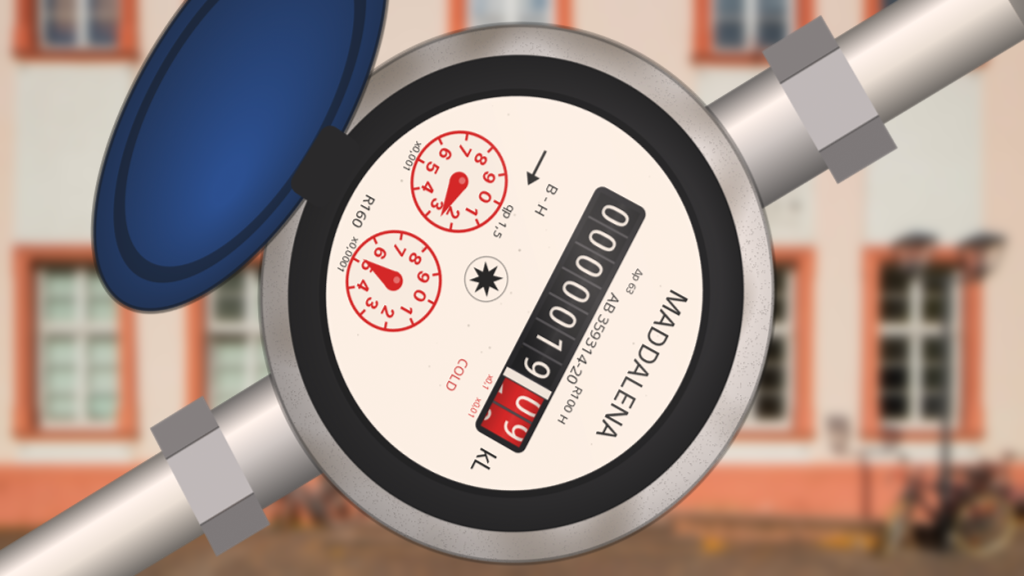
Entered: value=19.0925 unit=kL
